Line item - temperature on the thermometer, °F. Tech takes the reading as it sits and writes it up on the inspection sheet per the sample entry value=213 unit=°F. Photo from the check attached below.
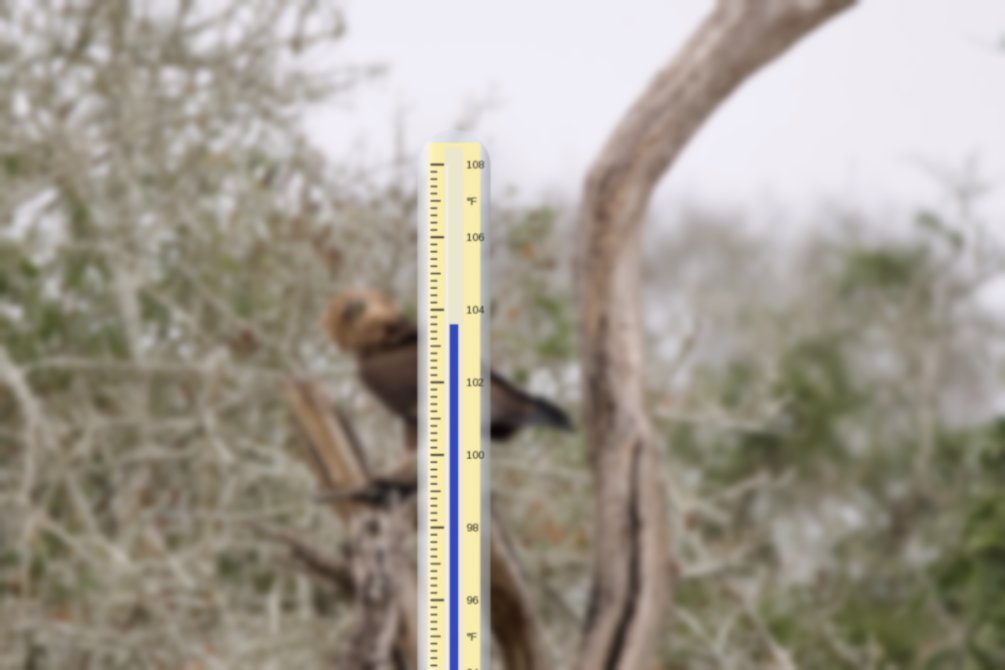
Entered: value=103.6 unit=°F
